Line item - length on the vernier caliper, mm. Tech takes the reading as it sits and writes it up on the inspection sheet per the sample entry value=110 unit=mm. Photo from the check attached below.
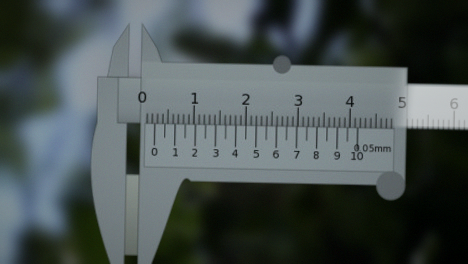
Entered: value=2.5 unit=mm
